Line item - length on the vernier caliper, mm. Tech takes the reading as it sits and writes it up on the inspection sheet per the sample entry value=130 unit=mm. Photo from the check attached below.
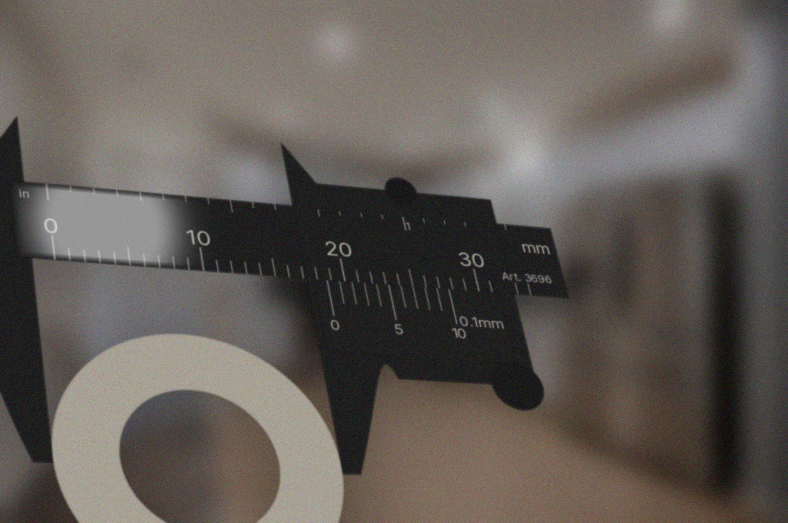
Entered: value=18.7 unit=mm
